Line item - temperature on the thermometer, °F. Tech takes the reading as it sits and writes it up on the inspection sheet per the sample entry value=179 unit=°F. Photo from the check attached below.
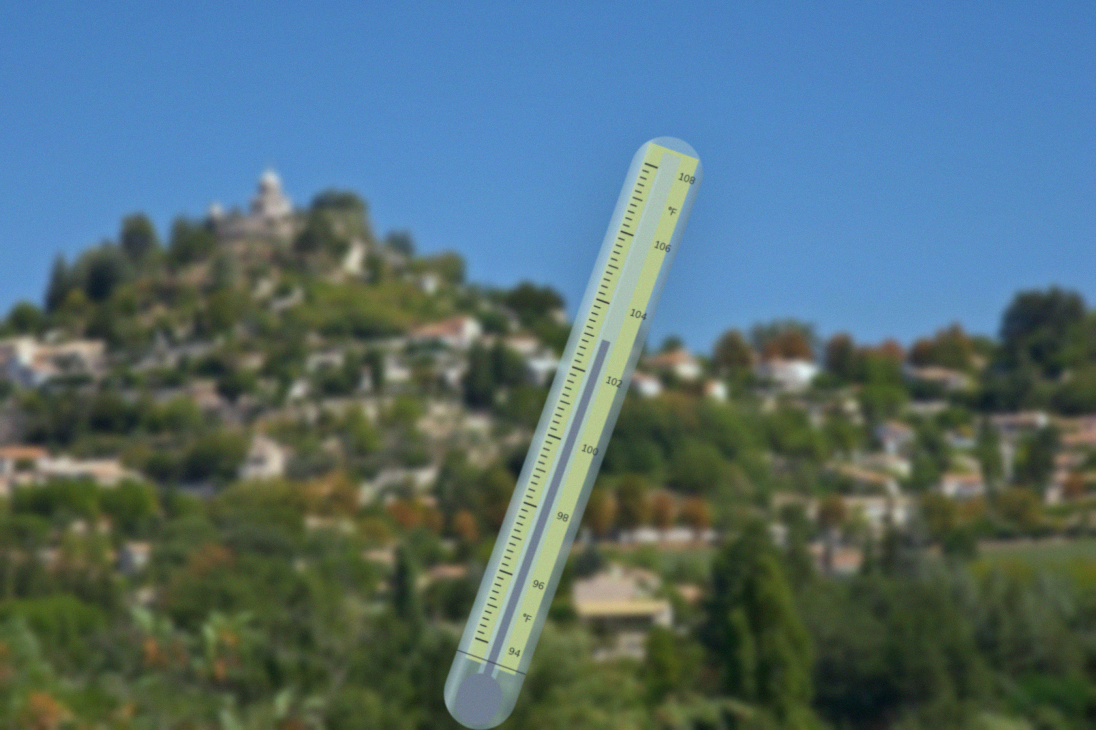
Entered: value=103 unit=°F
